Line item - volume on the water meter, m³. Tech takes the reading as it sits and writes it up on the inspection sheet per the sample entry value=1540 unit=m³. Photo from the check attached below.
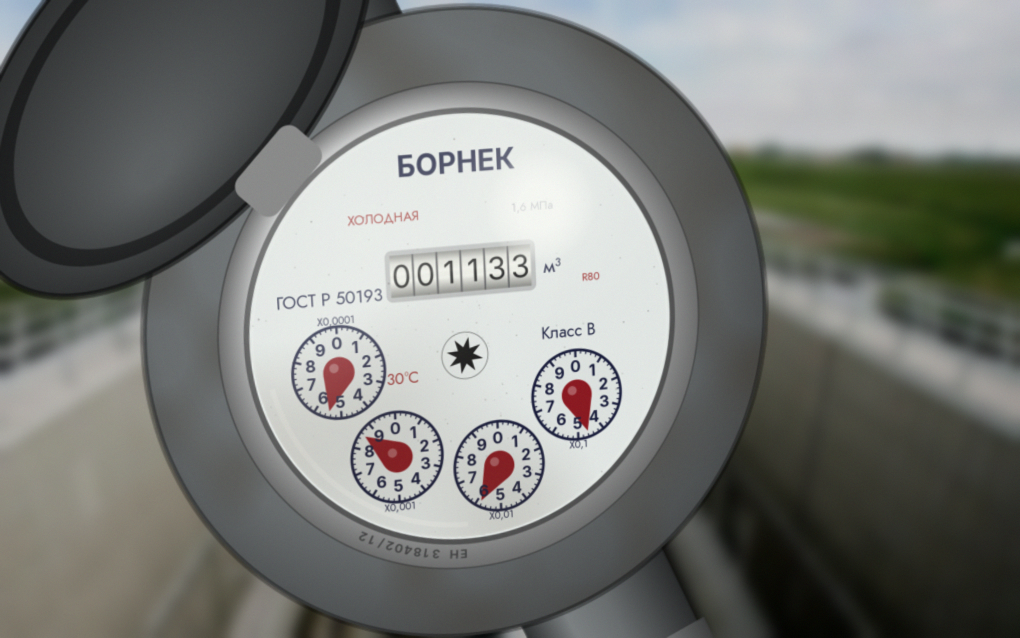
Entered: value=1133.4585 unit=m³
